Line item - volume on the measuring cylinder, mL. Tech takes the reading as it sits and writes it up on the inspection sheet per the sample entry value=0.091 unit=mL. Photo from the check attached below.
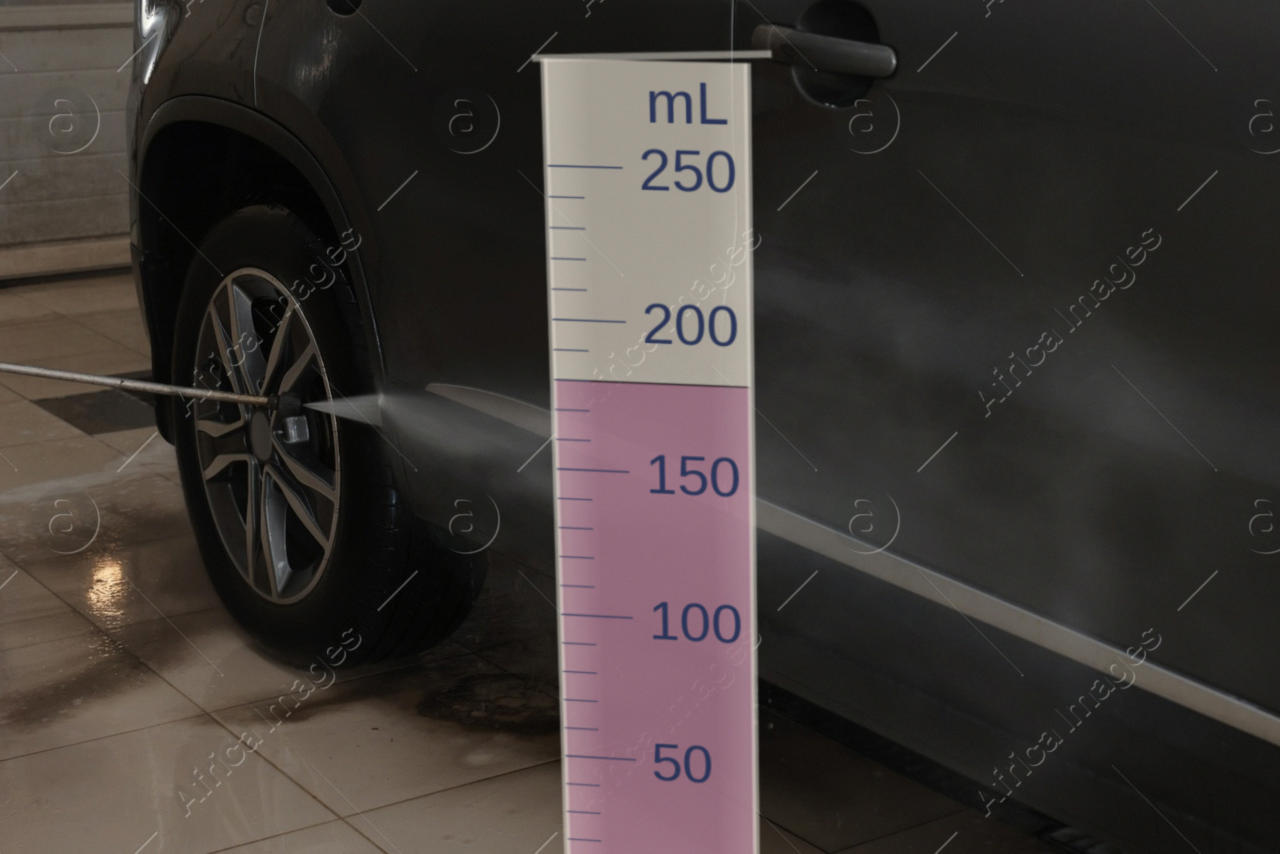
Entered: value=180 unit=mL
